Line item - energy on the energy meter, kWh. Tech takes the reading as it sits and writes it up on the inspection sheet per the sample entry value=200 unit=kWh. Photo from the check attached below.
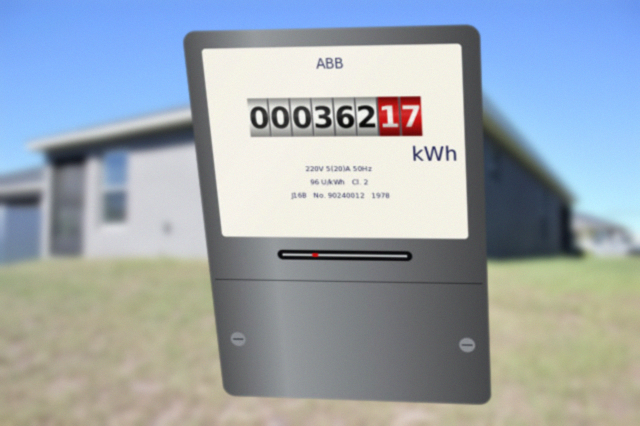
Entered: value=362.17 unit=kWh
